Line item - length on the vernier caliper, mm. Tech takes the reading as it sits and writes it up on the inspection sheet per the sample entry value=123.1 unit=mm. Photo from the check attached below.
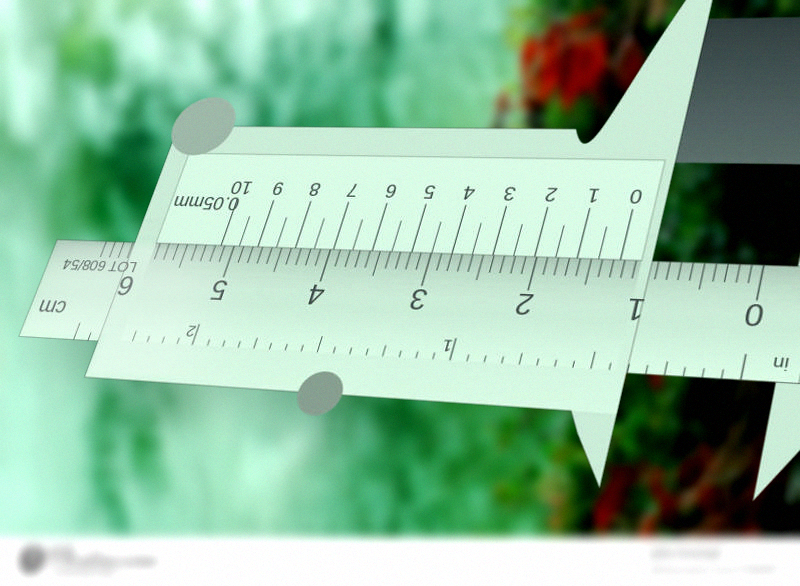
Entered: value=12.4 unit=mm
